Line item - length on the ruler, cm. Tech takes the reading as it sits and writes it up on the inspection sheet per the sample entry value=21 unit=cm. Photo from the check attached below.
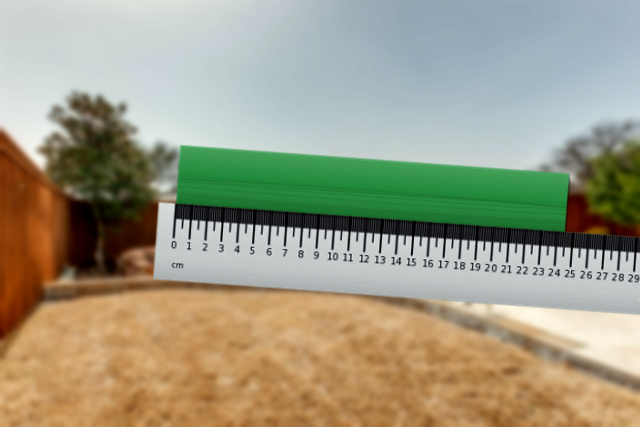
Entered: value=24.5 unit=cm
